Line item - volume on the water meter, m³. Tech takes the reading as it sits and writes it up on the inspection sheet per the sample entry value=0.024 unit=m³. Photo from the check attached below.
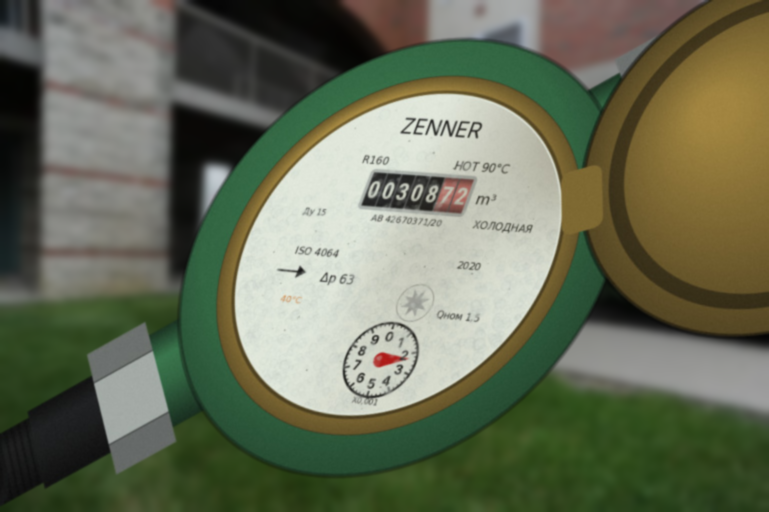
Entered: value=308.722 unit=m³
